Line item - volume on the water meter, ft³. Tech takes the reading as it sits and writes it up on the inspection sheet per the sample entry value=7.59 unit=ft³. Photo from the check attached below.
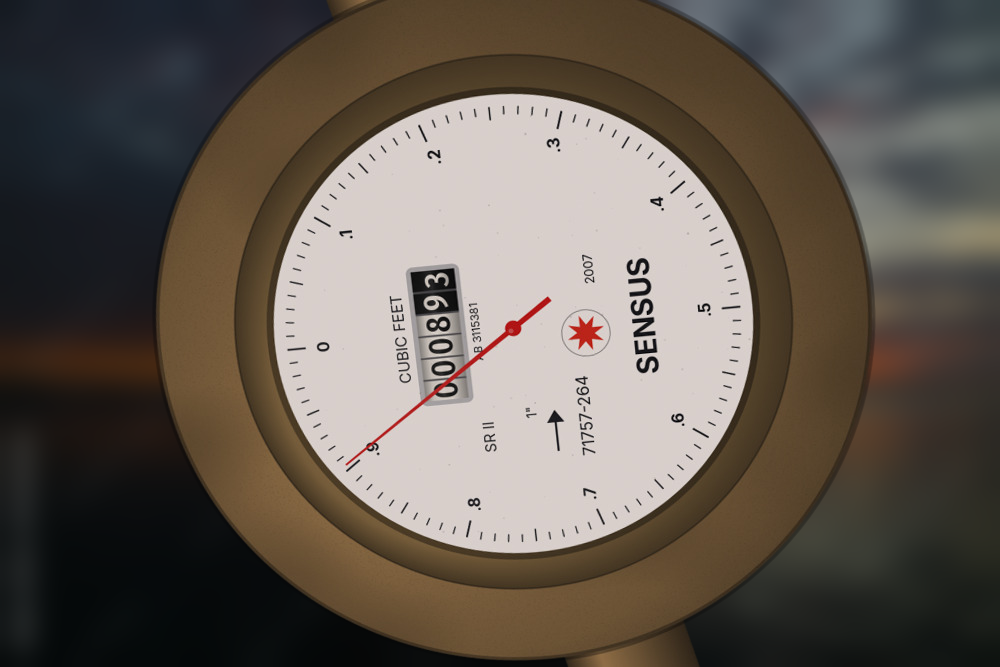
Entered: value=892.90 unit=ft³
